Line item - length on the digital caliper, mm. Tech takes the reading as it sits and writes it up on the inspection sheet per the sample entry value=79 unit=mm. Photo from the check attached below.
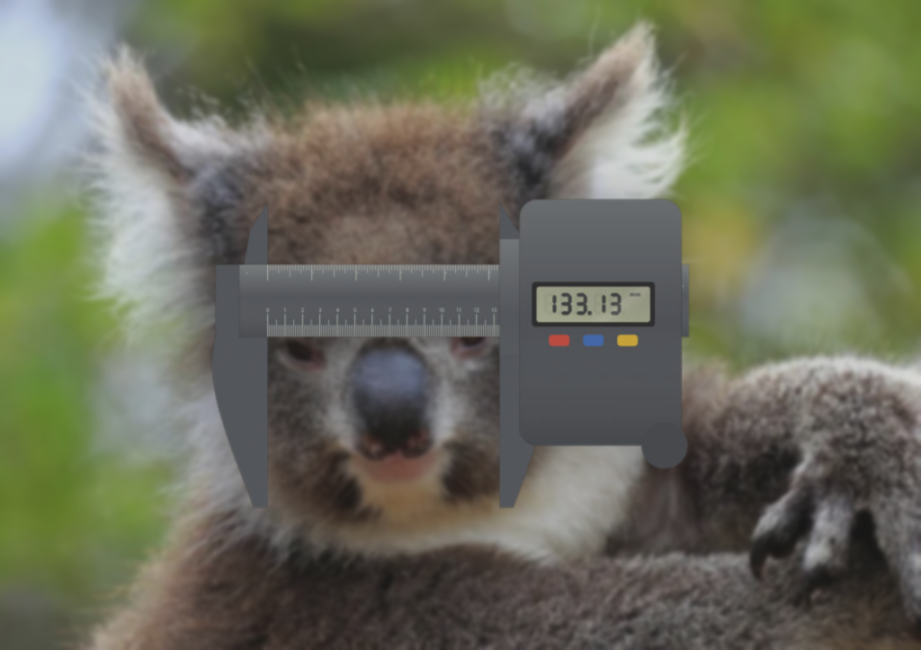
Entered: value=133.13 unit=mm
